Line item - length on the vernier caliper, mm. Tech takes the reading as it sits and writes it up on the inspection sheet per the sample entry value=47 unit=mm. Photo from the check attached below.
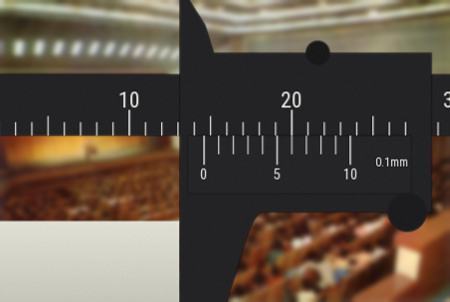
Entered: value=14.6 unit=mm
